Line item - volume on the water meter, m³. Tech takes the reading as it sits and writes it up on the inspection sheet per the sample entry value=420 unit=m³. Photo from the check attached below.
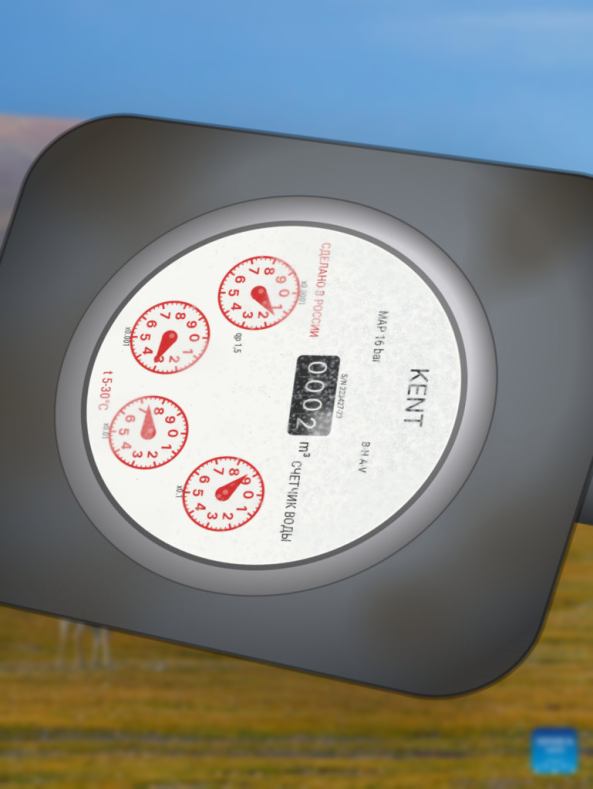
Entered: value=1.8731 unit=m³
